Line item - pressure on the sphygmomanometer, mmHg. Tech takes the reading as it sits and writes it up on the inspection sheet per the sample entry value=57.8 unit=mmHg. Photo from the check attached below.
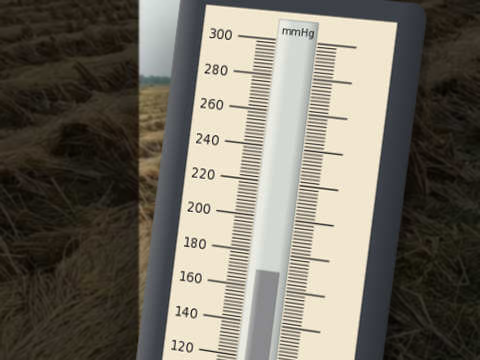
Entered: value=170 unit=mmHg
